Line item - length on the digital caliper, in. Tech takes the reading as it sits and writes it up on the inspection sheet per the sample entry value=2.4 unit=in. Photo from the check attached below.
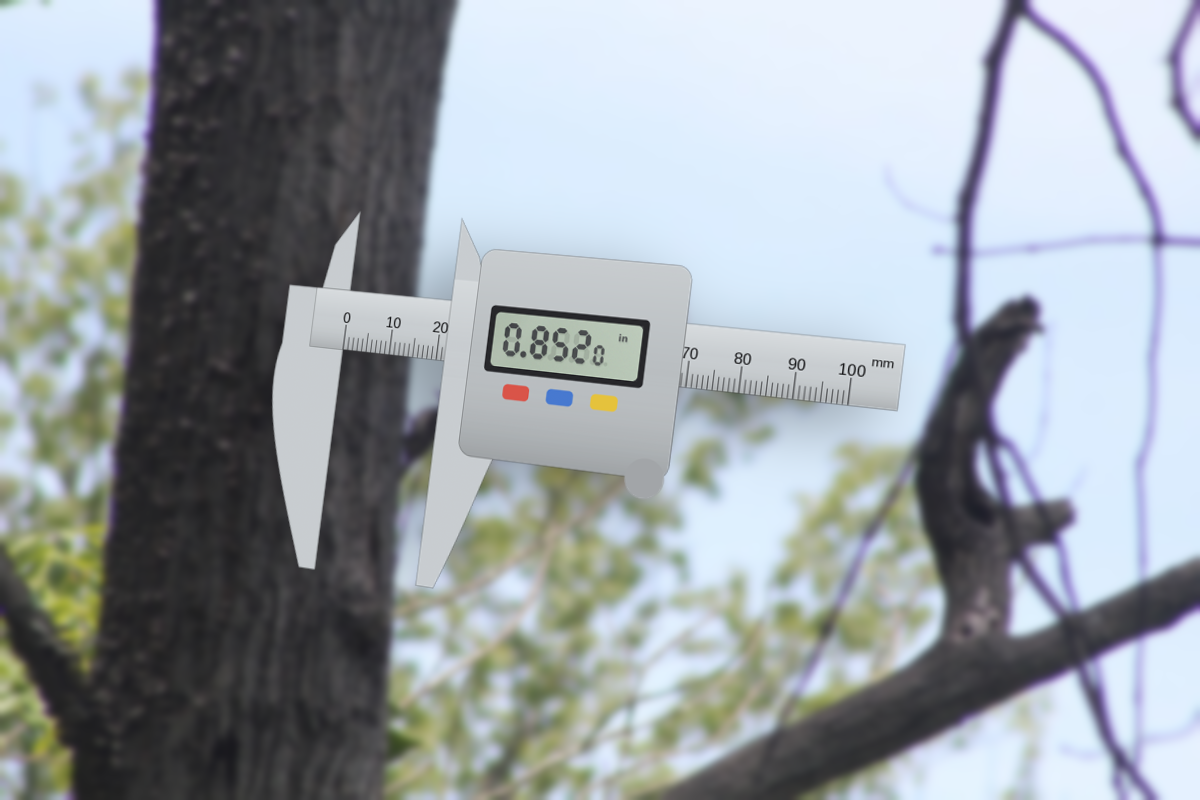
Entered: value=0.8520 unit=in
